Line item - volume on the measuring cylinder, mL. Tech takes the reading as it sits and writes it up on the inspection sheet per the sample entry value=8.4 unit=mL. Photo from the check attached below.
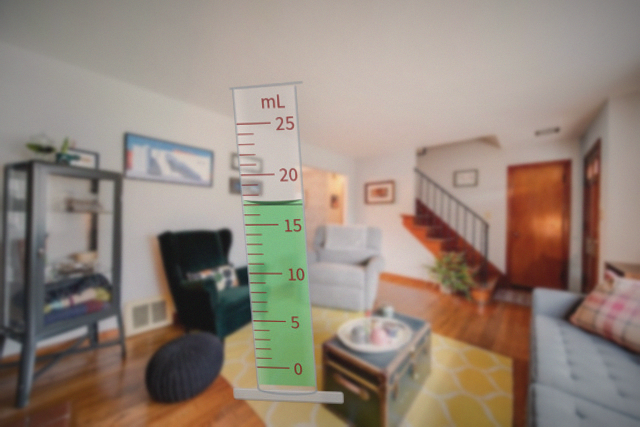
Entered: value=17 unit=mL
